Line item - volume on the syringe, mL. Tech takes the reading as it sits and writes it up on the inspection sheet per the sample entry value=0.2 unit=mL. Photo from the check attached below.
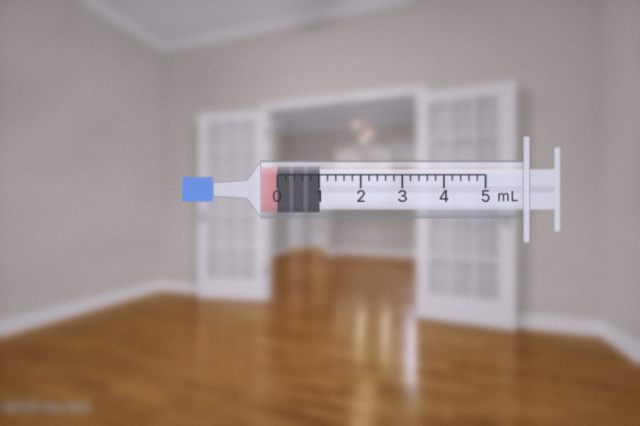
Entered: value=0 unit=mL
